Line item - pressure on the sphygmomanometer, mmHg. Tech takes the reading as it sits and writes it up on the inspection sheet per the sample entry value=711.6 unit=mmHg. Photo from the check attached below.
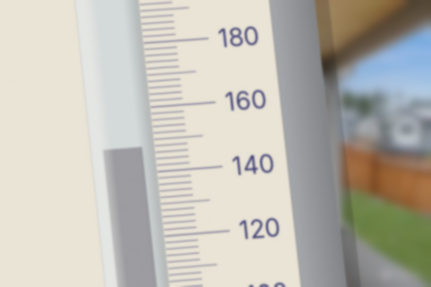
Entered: value=148 unit=mmHg
